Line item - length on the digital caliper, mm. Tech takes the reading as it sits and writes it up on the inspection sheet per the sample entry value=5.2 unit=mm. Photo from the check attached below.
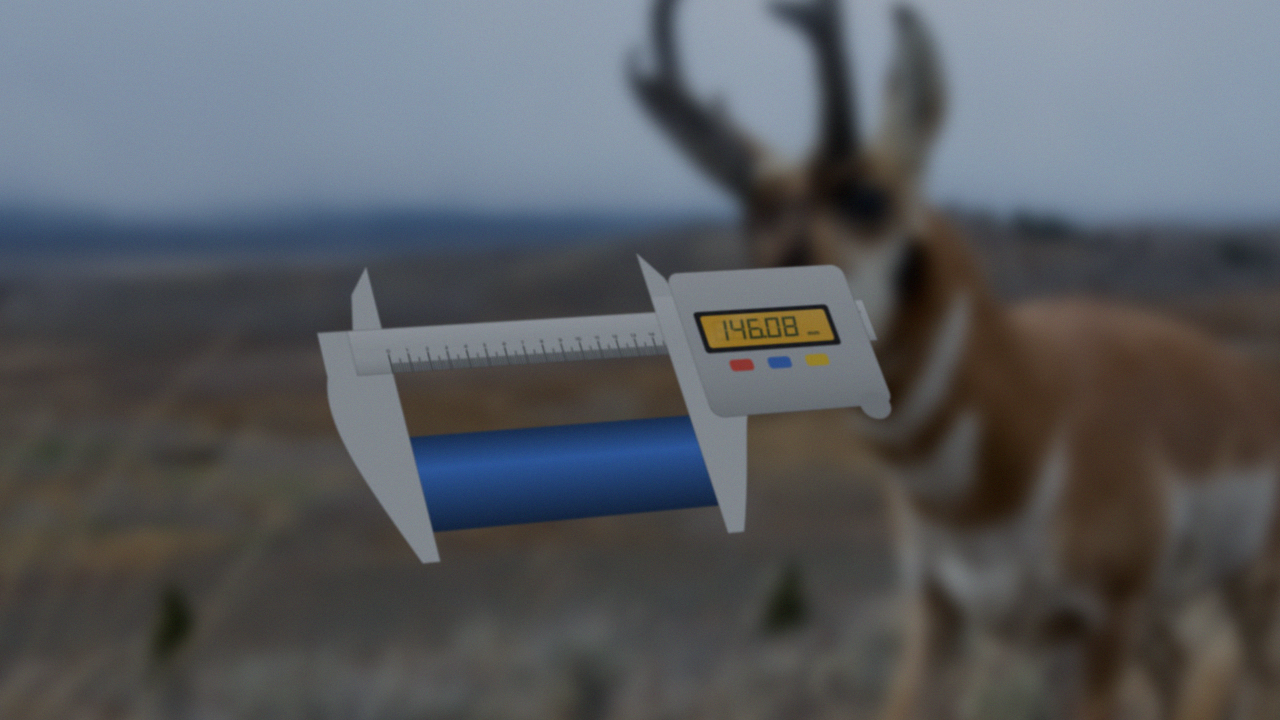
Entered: value=146.08 unit=mm
